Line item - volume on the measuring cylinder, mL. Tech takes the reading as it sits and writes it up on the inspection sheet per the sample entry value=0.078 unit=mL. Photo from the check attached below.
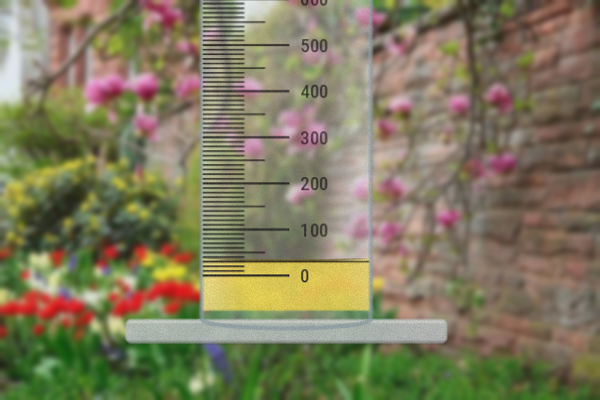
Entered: value=30 unit=mL
